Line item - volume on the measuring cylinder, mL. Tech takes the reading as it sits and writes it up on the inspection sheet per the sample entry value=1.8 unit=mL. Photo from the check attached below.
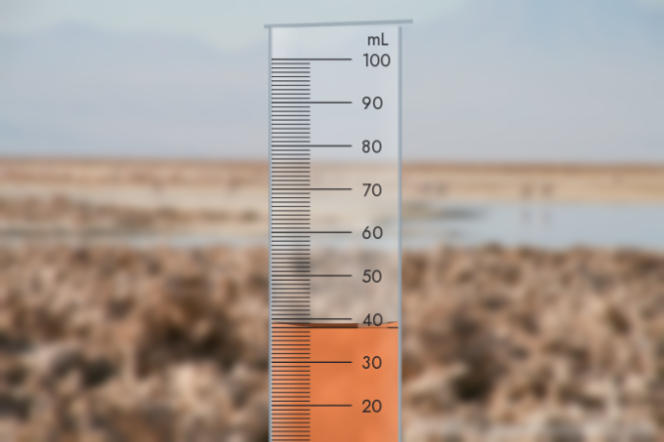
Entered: value=38 unit=mL
